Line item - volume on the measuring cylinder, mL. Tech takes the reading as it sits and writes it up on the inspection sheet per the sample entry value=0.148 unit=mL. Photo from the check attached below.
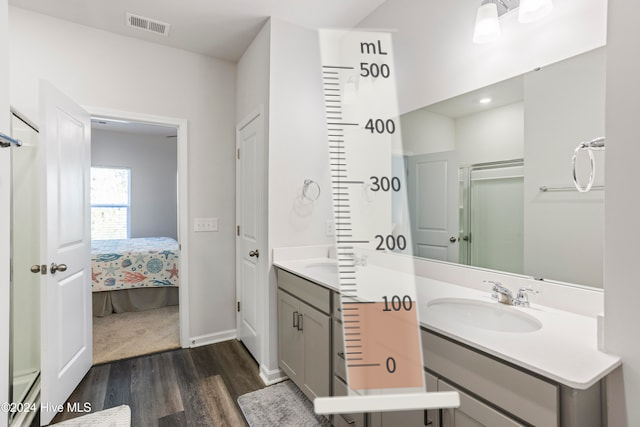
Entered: value=100 unit=mL
